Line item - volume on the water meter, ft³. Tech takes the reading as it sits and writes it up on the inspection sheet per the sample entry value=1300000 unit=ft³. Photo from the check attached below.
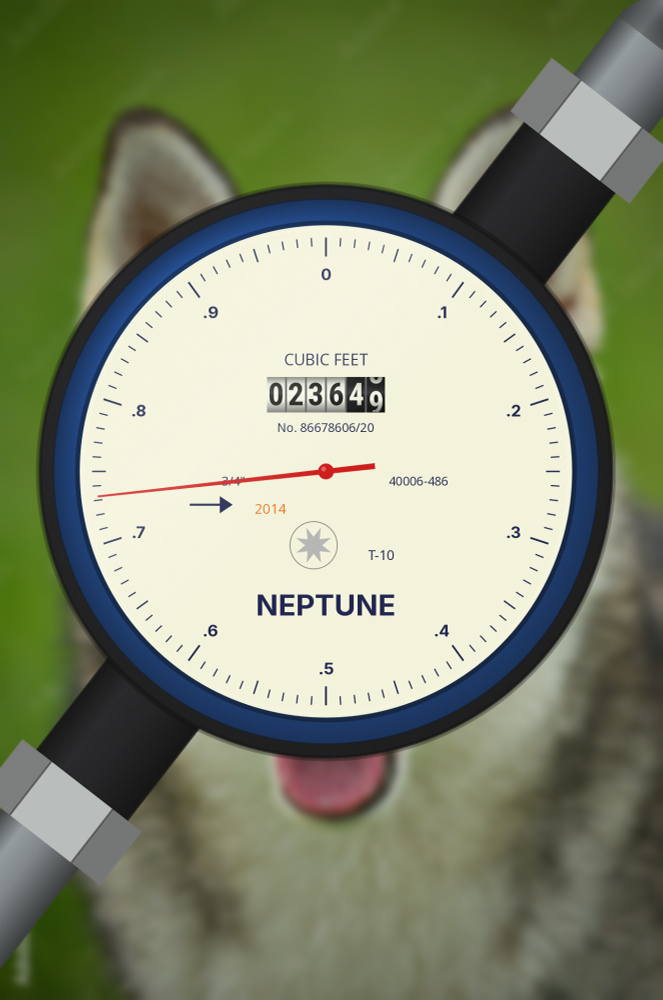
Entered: value=23648.73 unit=ft³
